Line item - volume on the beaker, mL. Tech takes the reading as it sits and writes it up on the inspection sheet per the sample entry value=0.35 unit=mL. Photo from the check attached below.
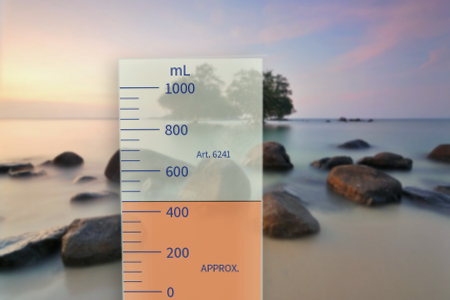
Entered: value=450 unit=mL
